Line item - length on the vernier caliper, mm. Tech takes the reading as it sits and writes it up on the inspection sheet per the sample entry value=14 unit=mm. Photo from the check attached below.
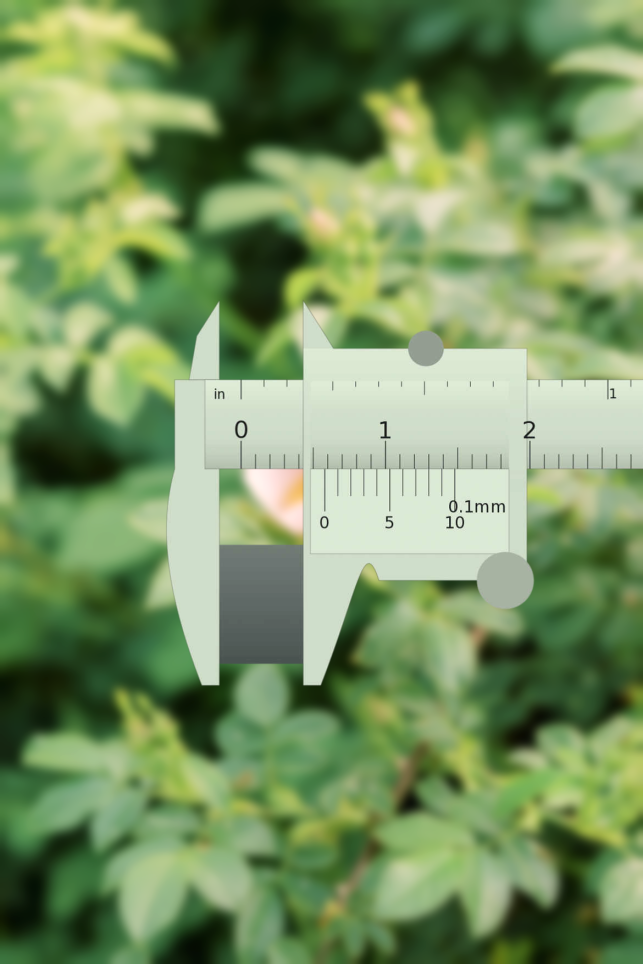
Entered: value=5.8 unit=mm
